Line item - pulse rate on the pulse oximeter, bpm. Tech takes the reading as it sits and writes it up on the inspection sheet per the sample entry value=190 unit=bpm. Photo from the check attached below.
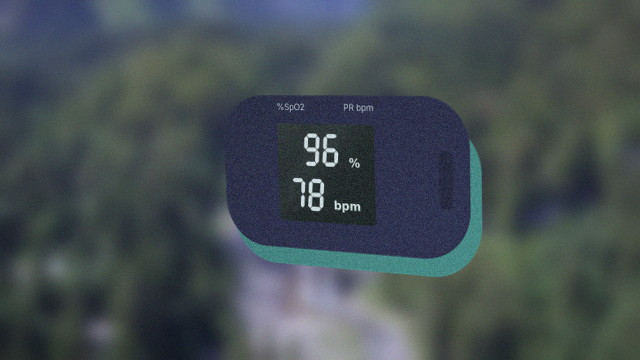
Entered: value=78 unit=bpm
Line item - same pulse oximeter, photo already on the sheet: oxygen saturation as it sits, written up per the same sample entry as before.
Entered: value=96 unit=%
